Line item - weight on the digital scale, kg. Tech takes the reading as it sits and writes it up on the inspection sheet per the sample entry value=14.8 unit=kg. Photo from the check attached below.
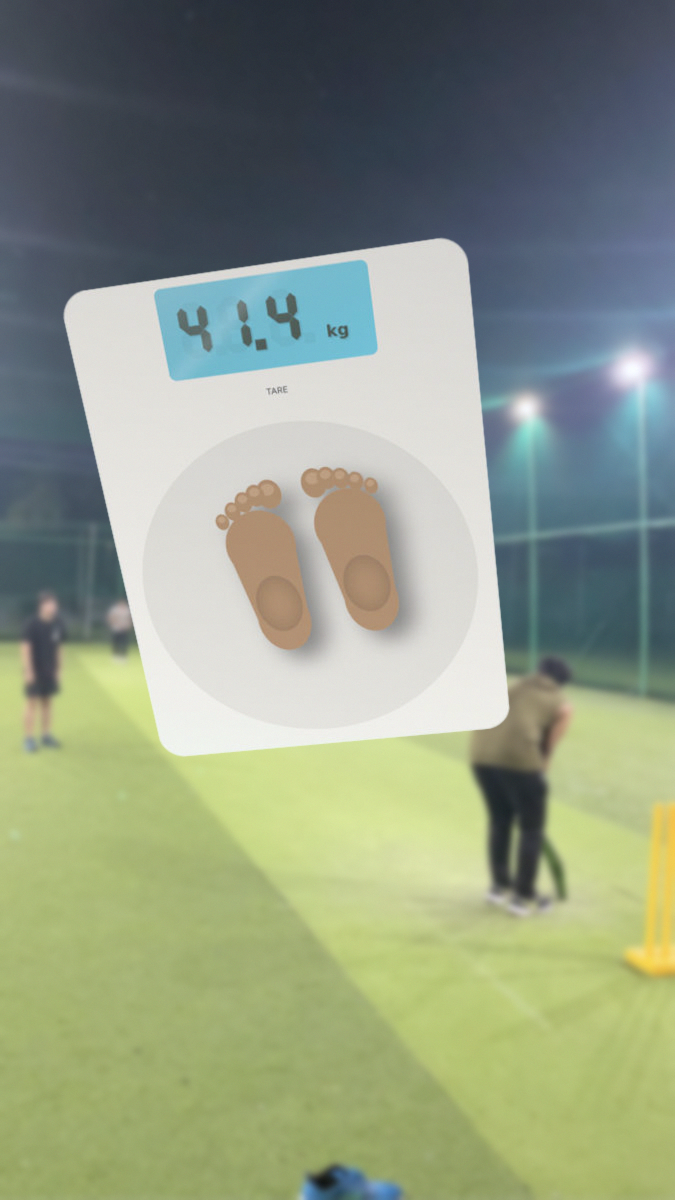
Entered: value=41.4 unit=kg
